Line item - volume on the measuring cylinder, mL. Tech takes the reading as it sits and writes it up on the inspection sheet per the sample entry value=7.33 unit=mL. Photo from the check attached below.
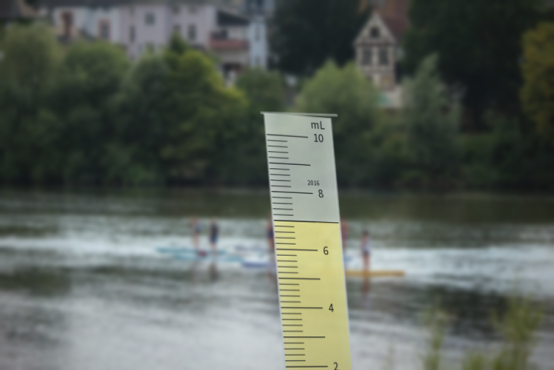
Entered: value=7 unit=mL
